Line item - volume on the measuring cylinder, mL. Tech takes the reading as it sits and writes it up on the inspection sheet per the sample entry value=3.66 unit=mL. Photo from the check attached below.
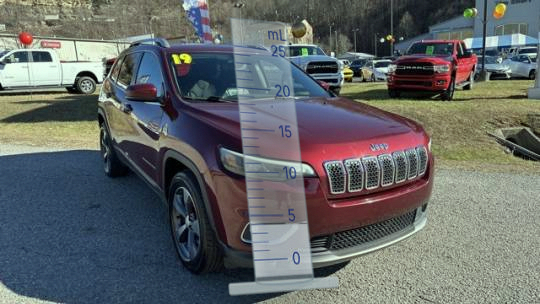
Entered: value=4 unit=mL
